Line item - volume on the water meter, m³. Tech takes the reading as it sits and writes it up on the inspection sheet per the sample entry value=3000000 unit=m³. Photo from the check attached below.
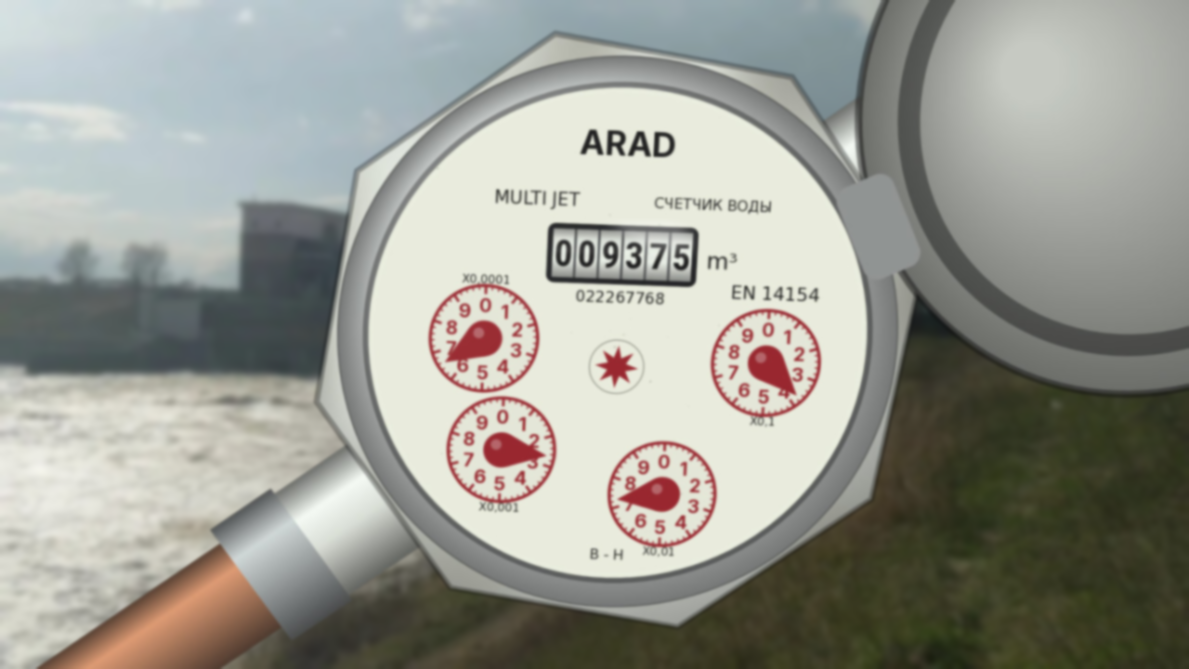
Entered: value=9375.3726 unit=m³
